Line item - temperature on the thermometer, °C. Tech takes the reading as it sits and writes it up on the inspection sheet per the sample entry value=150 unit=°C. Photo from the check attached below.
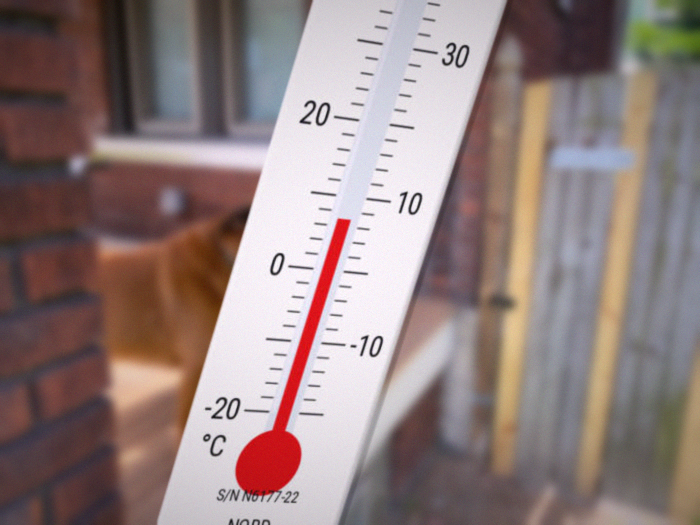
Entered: value=7 unit=°C
